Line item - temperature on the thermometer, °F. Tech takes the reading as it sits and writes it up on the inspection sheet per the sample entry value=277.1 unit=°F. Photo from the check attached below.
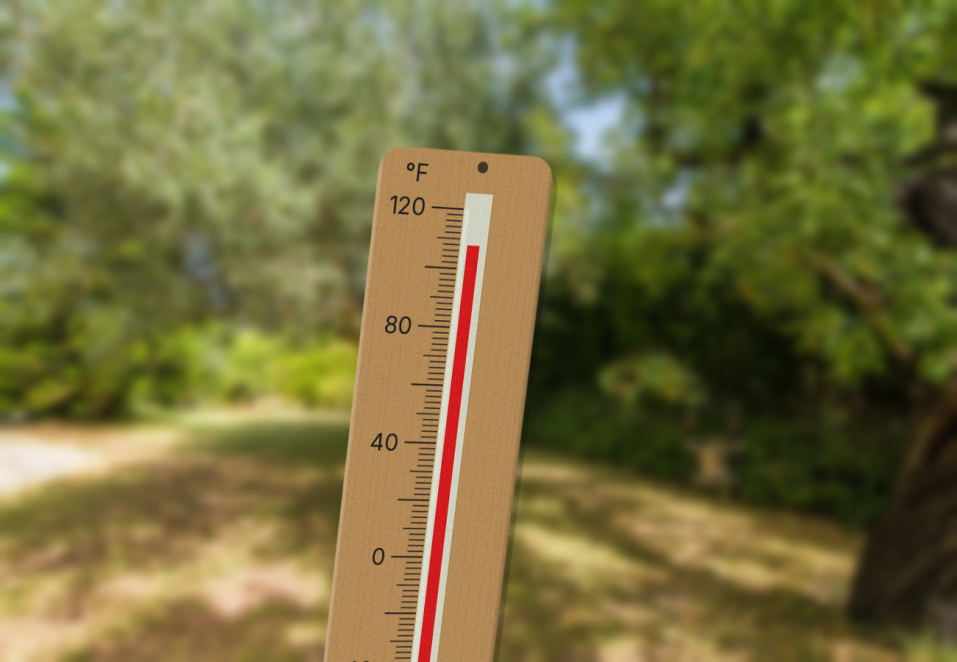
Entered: value=108 unit=°F
